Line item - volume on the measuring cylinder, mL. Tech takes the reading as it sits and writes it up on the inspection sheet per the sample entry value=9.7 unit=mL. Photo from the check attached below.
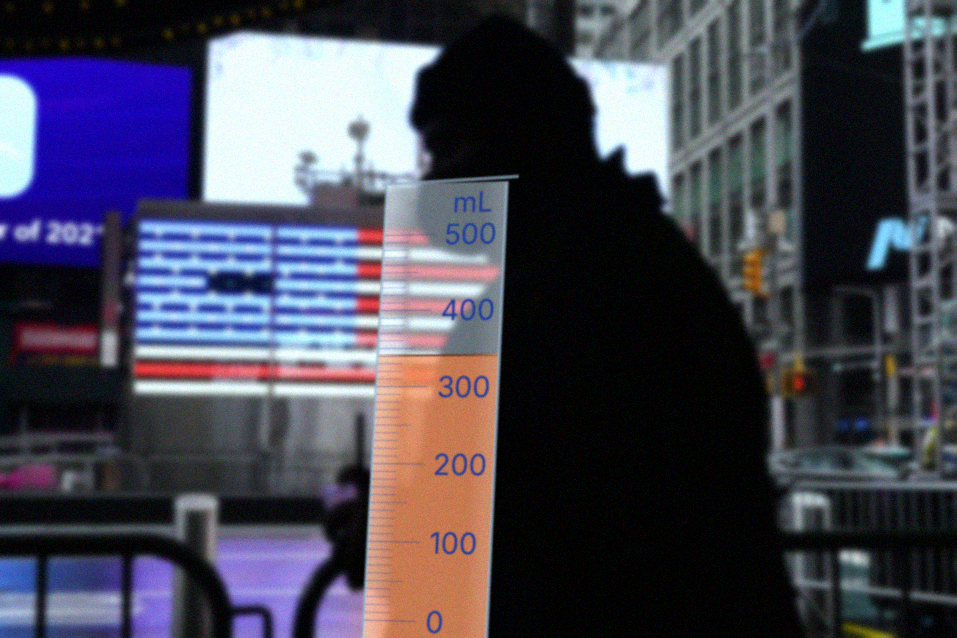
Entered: value=340 unit=mL
